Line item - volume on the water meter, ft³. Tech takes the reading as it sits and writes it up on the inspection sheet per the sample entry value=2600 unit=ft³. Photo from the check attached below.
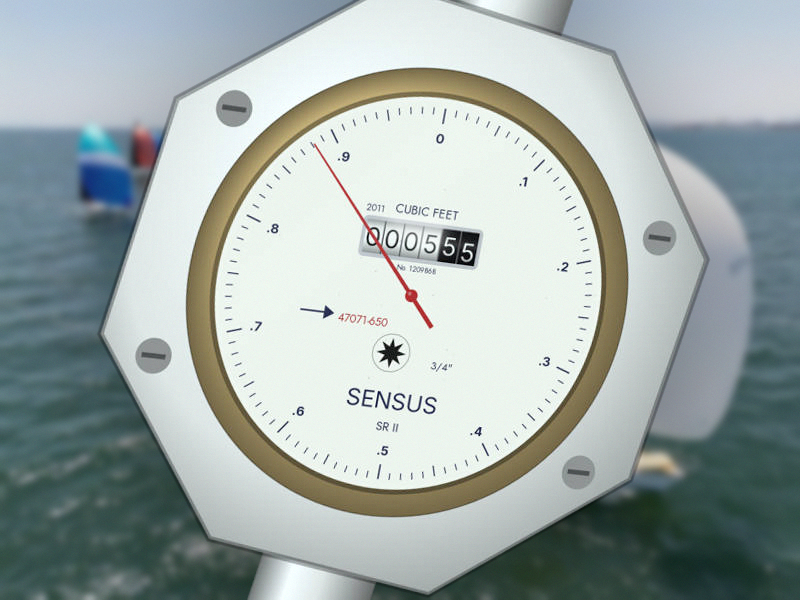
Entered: value=554.88 unit=ft³
